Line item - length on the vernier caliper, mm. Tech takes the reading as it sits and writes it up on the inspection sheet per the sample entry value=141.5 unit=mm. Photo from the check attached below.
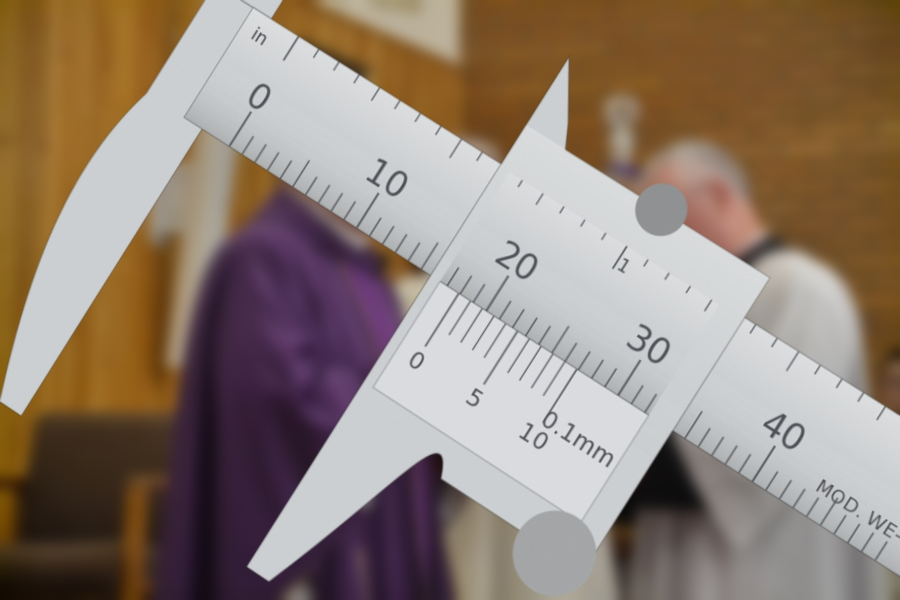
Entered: value=17.9 unit=mm
